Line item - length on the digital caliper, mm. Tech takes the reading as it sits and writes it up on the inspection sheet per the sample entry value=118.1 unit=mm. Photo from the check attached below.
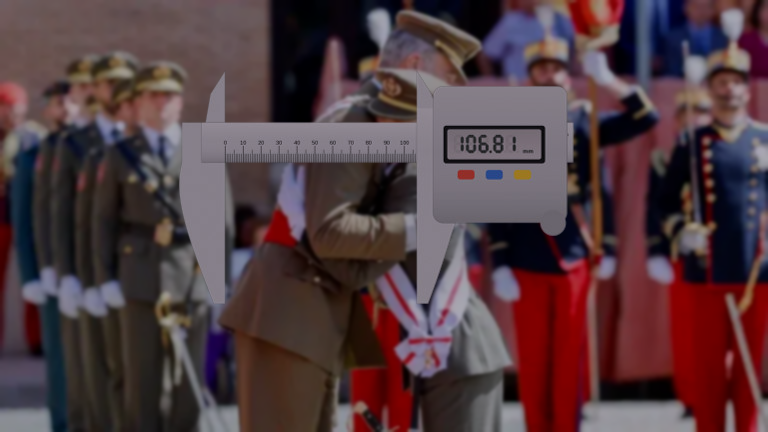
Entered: value=106.81 unit=mm
